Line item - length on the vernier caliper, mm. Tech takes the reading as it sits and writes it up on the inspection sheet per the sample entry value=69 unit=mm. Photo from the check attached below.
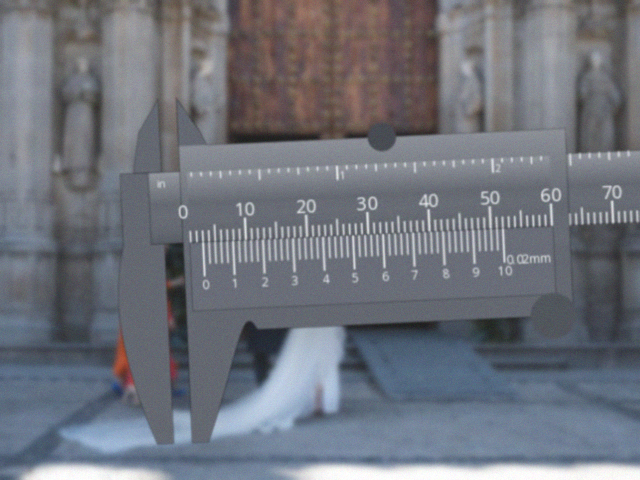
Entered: value=3.0 unit=mm
